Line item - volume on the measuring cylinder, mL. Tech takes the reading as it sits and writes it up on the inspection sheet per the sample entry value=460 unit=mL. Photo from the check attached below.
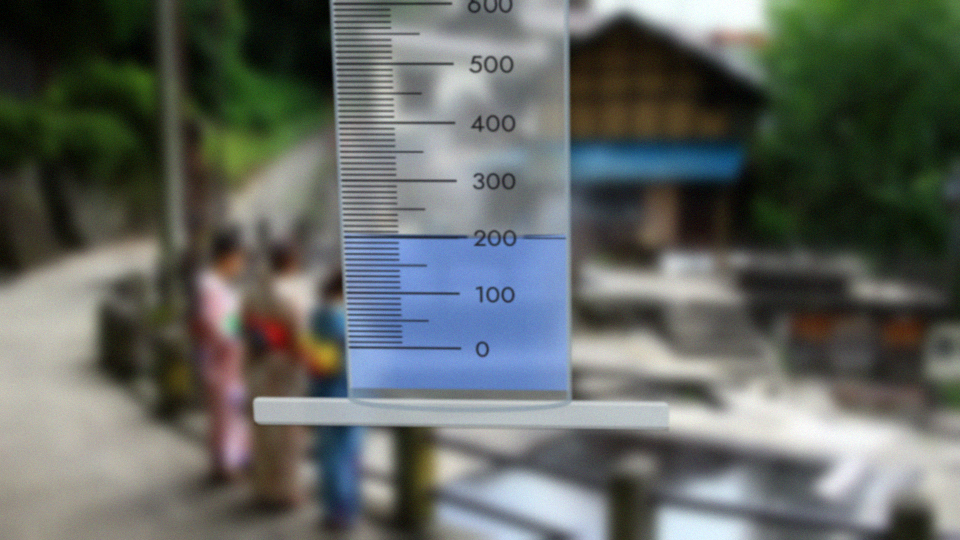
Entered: value=200 unit=mL
